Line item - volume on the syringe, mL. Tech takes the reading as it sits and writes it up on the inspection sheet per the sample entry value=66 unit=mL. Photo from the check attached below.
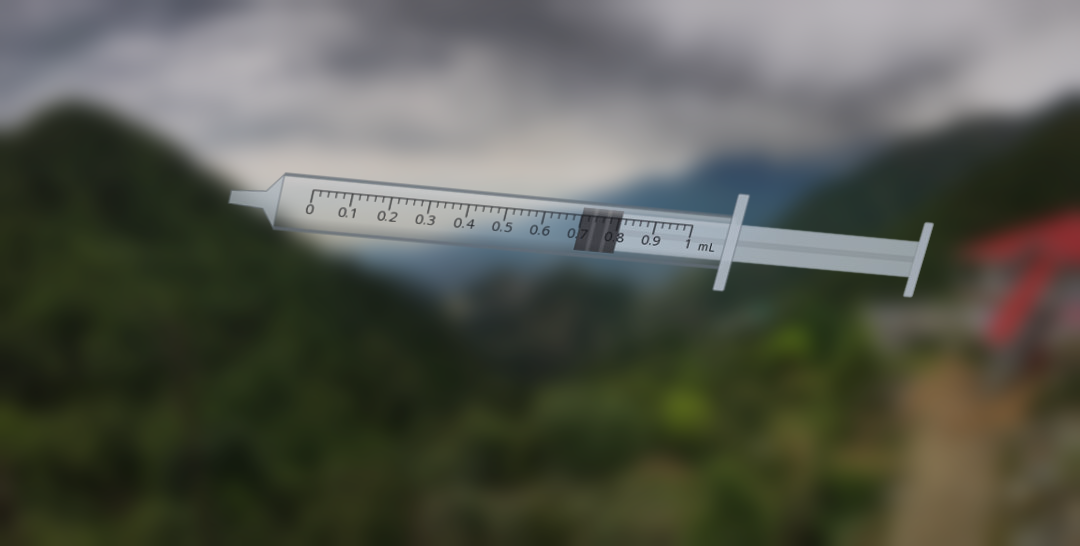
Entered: value=0.7 unit=mL
